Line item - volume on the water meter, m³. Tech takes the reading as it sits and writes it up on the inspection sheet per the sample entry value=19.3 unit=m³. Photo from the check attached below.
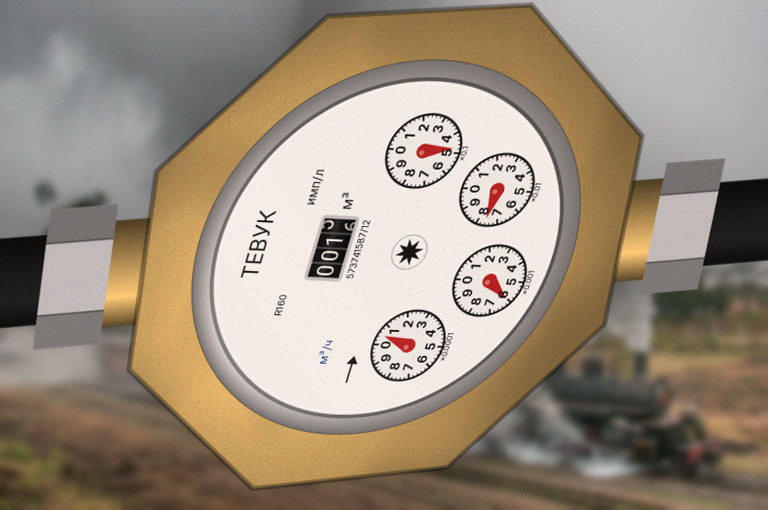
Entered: value=15.4760 unit=m³
